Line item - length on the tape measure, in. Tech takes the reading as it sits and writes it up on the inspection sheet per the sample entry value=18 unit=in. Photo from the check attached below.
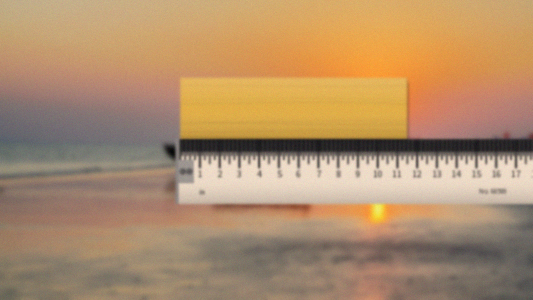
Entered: value=11.5 unit=in
